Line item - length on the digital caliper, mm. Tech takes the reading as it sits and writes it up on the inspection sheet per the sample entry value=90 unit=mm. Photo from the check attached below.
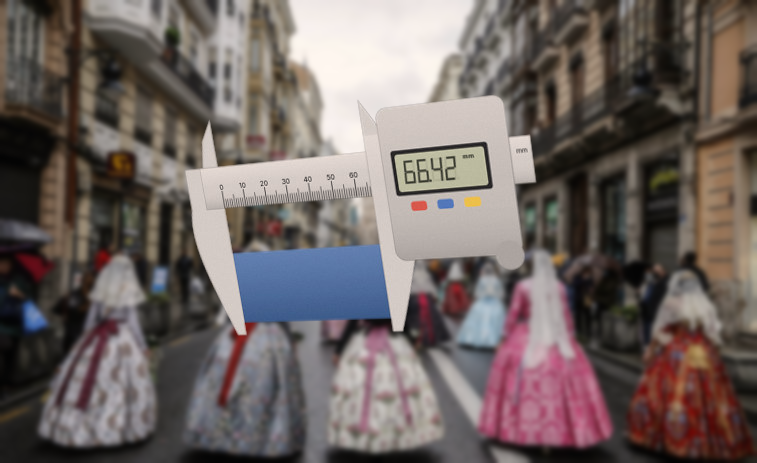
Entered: value=66.42 unit=mm
